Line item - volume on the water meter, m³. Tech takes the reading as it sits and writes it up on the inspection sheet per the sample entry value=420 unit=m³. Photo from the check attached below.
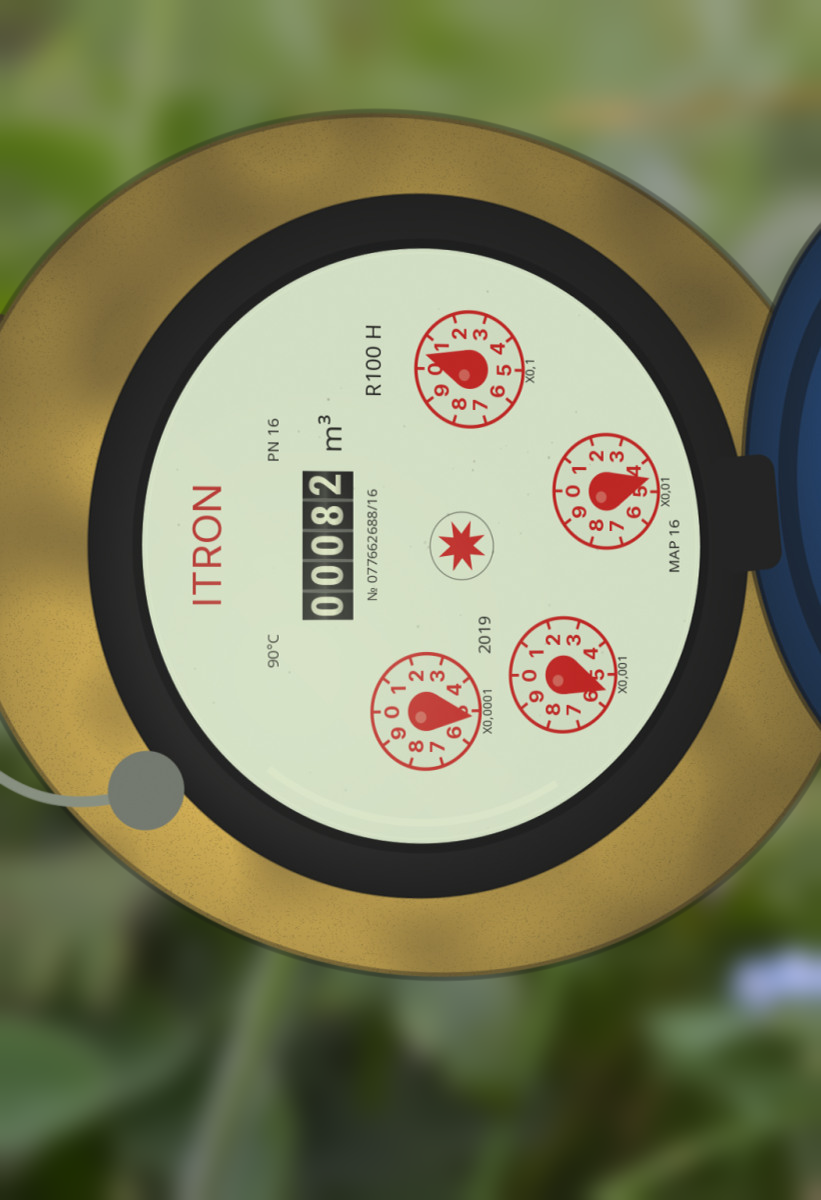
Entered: value=82.0455 unit=m³
